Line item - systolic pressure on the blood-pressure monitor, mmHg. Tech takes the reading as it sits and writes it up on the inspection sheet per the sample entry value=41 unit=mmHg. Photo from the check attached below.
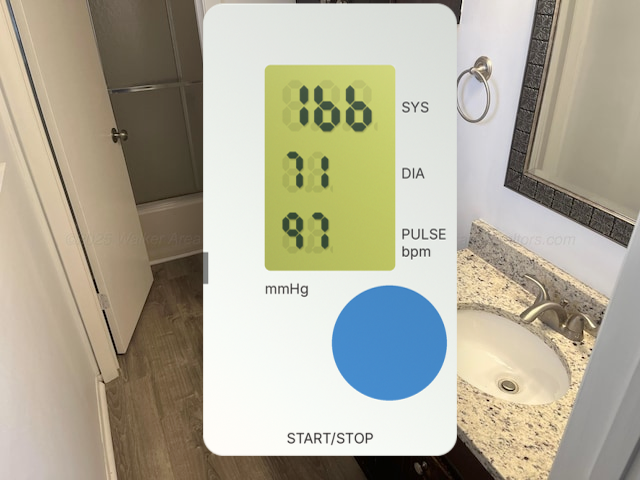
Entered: value=166 unit=mmHg
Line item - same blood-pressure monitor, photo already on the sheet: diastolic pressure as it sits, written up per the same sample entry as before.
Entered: value=71 unit=mmHg
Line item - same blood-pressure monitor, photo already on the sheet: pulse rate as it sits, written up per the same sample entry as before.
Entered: value=97 unit=bpm
